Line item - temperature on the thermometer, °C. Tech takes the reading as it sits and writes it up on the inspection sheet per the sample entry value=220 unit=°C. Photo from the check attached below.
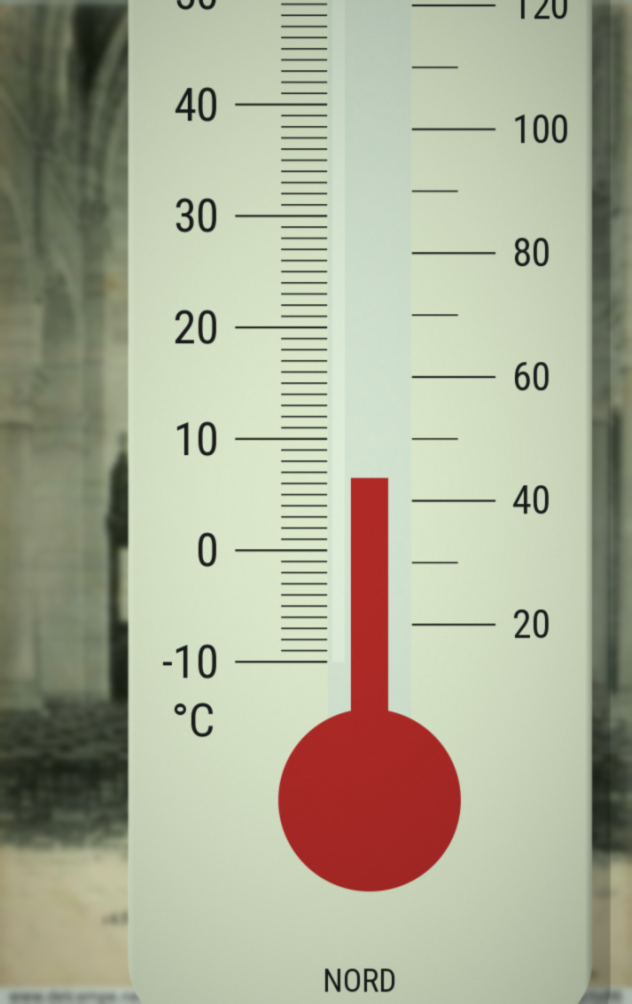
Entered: value=6.5 unit=°C
